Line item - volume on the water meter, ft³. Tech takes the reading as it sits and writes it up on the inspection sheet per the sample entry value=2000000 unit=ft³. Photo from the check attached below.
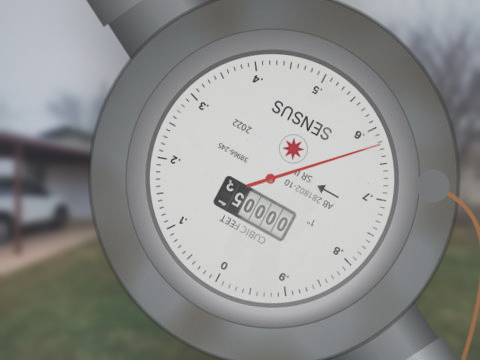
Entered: value=52.62 unit=ft³
